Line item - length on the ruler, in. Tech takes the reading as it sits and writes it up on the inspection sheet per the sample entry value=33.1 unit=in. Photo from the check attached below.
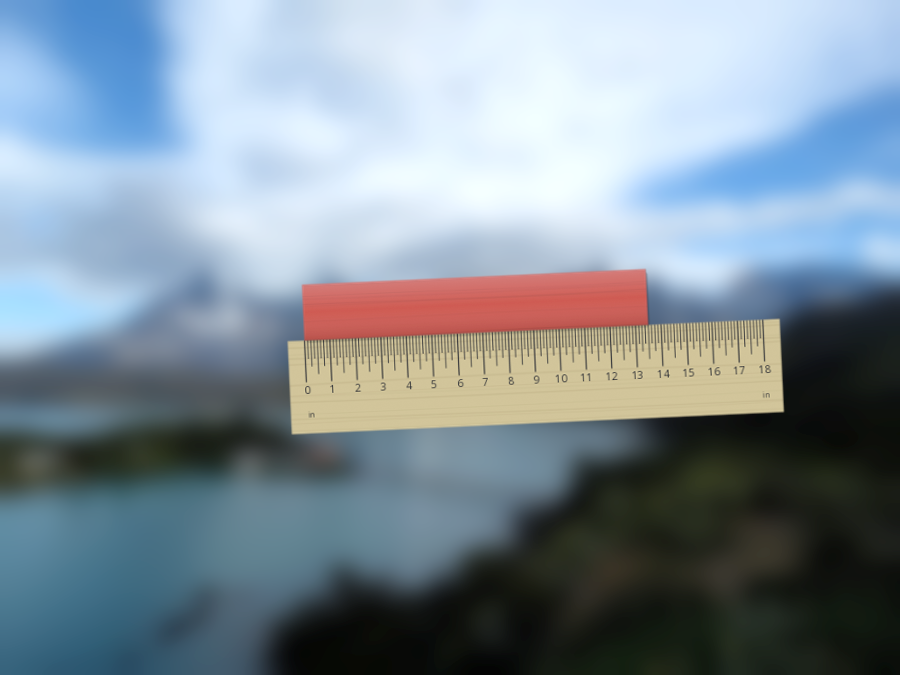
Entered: value=13.5 unit=in
